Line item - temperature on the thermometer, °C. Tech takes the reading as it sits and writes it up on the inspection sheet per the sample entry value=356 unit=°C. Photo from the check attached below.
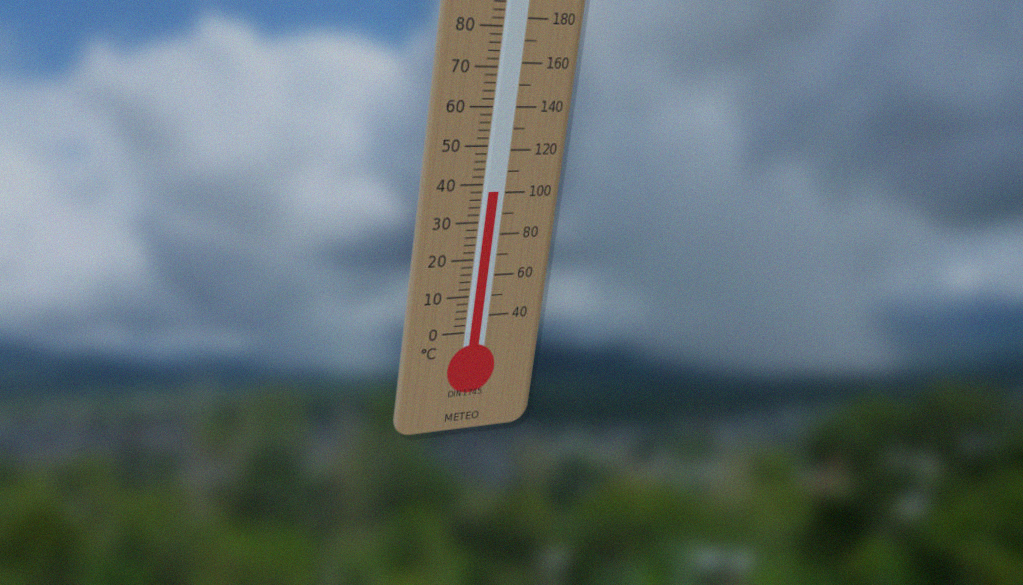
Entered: value=38 unit=°C
